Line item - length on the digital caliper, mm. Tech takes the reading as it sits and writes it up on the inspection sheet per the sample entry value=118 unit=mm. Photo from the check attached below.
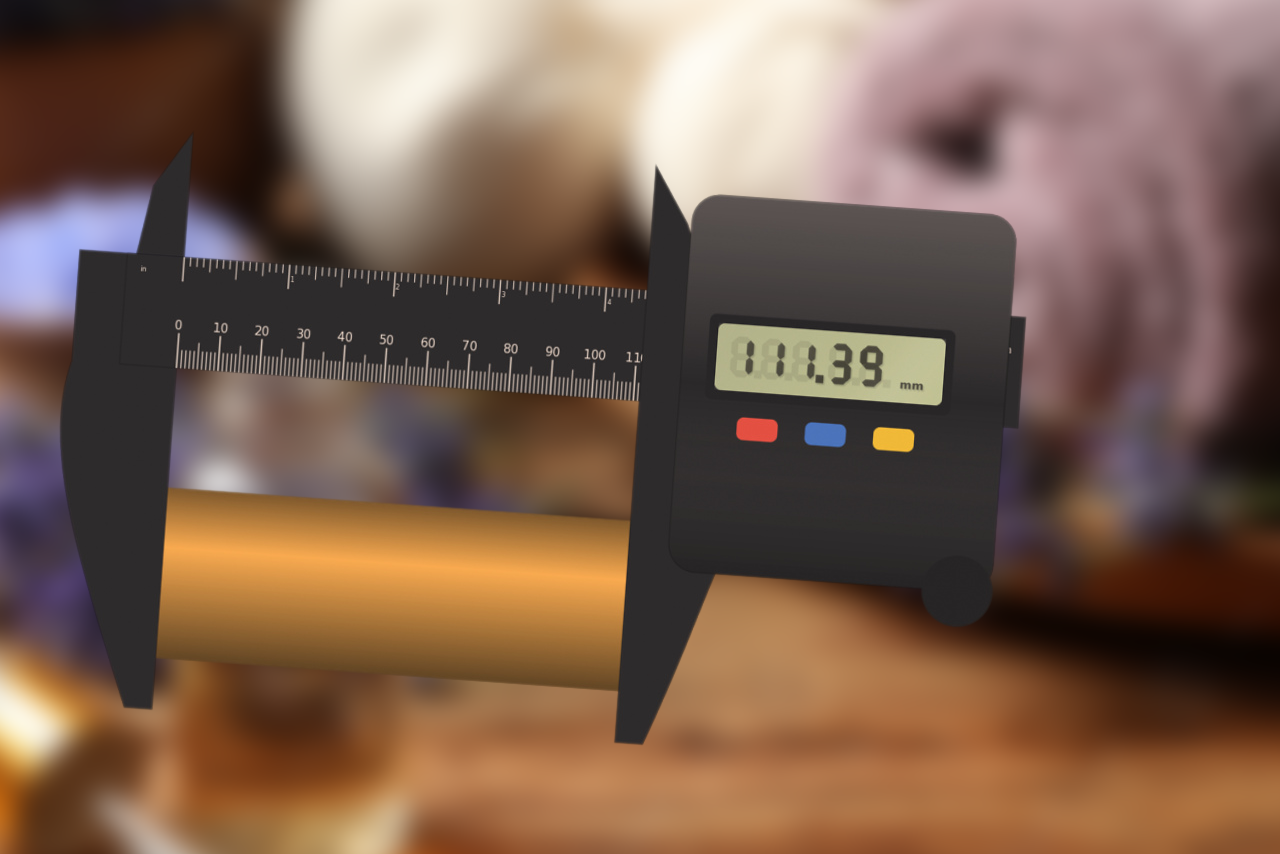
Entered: value=111.39 unit=mm
